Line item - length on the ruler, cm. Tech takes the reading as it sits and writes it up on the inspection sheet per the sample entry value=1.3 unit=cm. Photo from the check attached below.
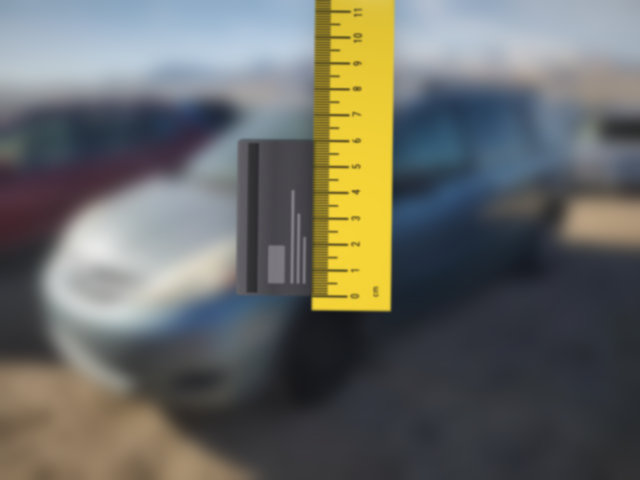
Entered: value=6 unit=cm
